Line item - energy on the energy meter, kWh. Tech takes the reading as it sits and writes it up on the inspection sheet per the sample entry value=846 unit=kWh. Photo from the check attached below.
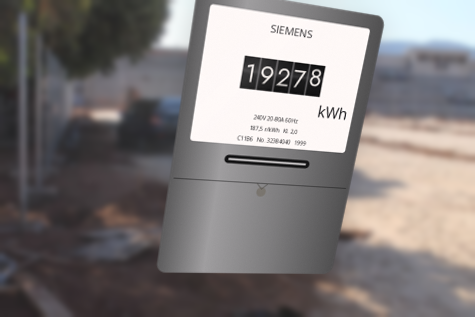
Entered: value=19278 unit=kWh
